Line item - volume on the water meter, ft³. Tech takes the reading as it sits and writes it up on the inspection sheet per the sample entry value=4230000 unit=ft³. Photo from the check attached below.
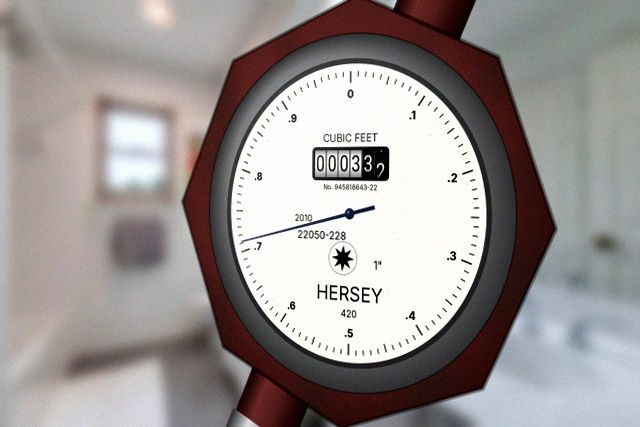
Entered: value=331.71 unit=ft³
